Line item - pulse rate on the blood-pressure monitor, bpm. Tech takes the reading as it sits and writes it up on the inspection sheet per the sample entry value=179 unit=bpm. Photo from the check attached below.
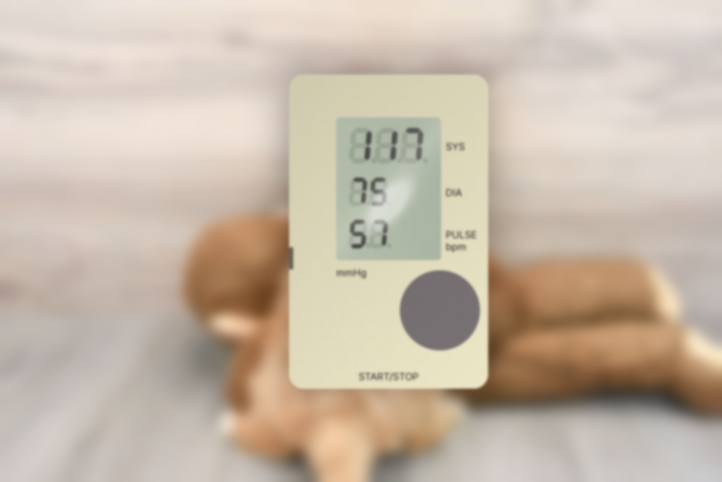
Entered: value=57 unit=bpm
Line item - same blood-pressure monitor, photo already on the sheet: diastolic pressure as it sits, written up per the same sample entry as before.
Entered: value=75 unit=mmHg
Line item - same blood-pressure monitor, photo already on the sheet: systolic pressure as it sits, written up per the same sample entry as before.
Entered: value=117 unit=mmHg
